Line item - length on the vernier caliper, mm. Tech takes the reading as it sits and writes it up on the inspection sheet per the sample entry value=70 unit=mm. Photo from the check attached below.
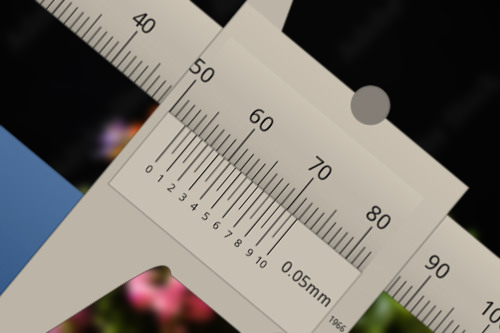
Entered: value=52.8 unit=mm
